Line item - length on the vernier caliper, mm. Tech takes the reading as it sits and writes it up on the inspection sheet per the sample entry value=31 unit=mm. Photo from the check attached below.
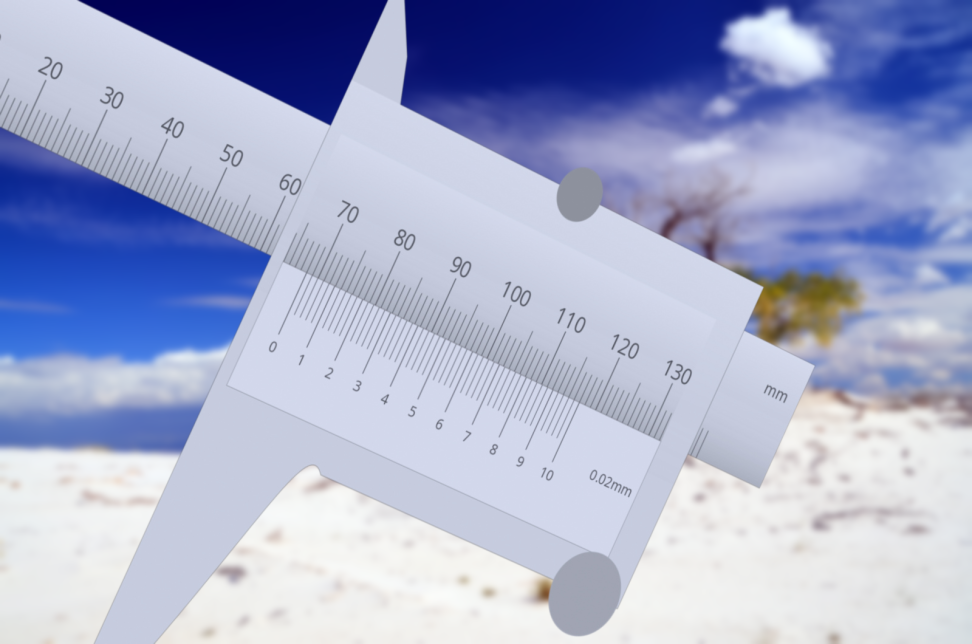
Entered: value=68.0 unit=mm
